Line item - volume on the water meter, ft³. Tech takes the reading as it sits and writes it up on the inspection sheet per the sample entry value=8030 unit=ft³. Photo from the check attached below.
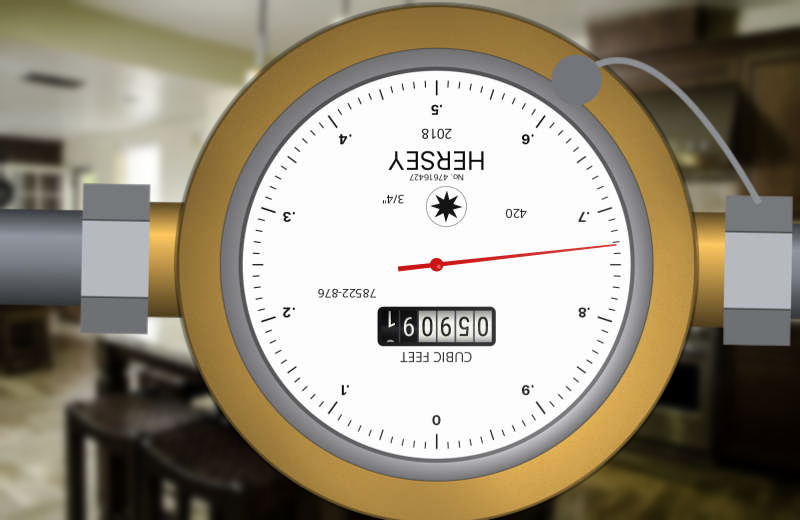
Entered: value=59090.73 unit=ft³
